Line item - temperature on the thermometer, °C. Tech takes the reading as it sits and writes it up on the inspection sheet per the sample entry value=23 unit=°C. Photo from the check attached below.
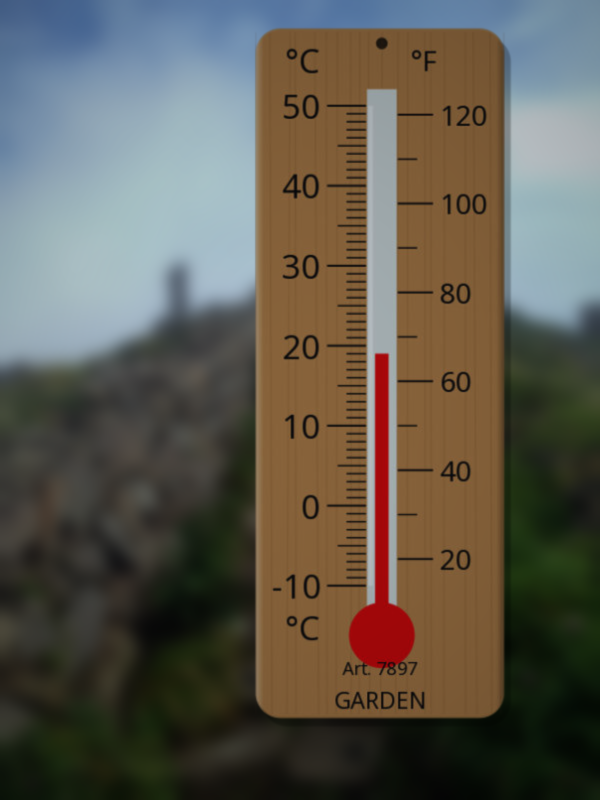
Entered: value=19 unit=°C
